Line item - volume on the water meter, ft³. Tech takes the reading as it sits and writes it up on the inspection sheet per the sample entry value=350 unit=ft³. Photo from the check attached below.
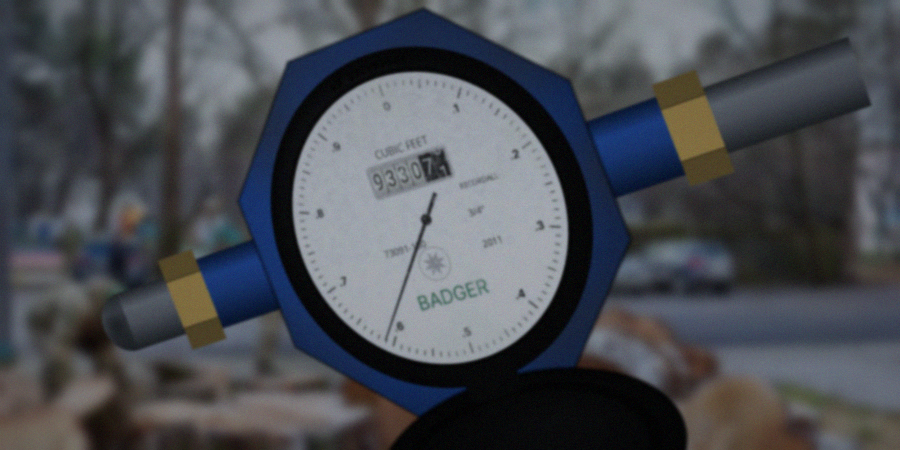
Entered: value=933070.61 unit=ft³
